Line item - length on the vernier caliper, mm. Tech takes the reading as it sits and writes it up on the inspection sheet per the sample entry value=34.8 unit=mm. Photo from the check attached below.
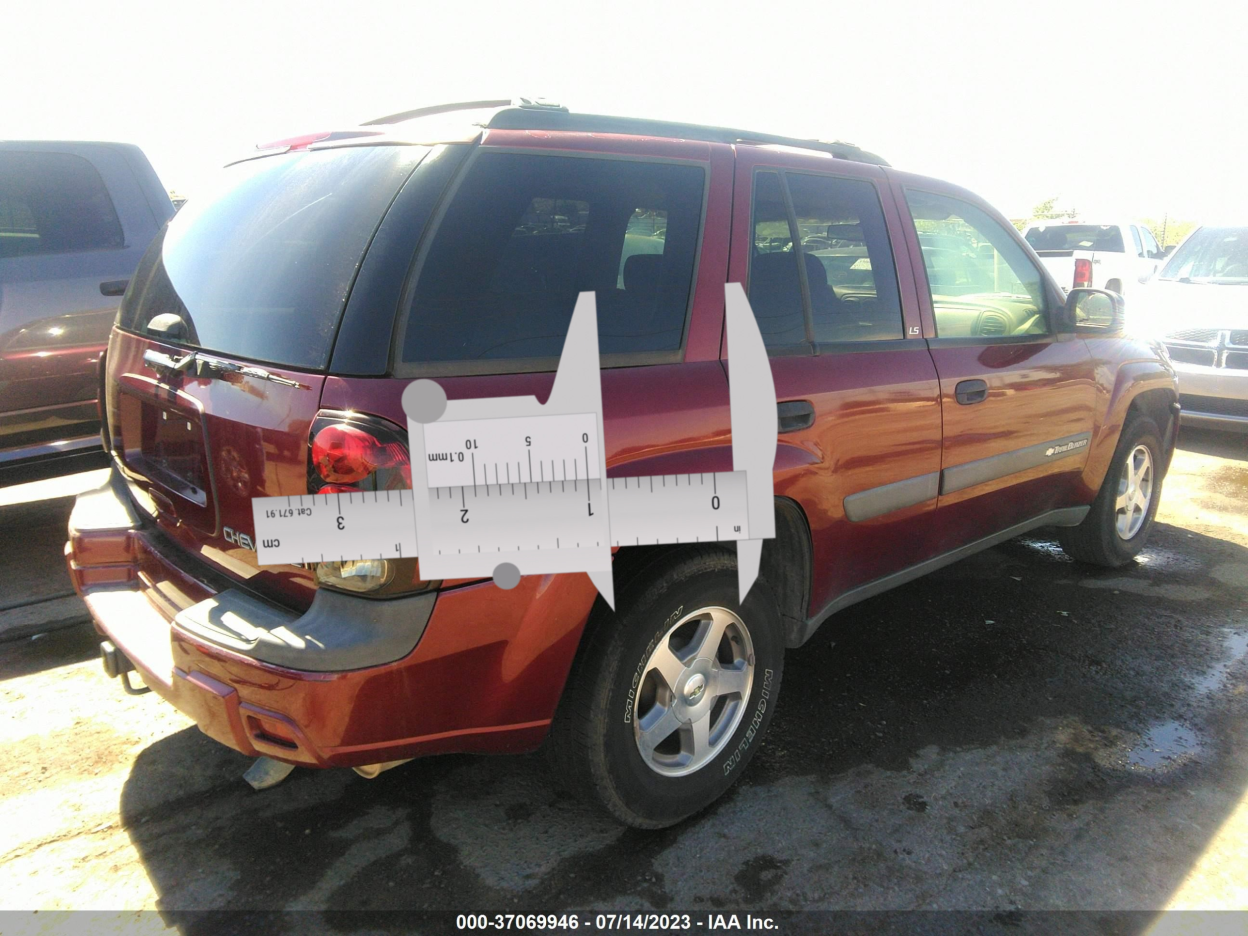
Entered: value=10.0 unit=mm
